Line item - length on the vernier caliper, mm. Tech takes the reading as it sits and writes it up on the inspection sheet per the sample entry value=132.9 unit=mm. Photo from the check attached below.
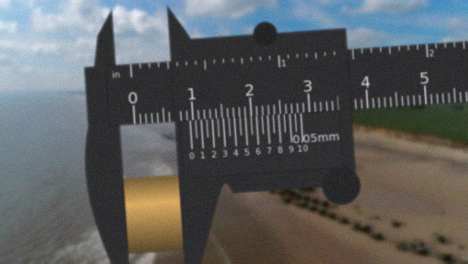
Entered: value=9.5 unit=mm
